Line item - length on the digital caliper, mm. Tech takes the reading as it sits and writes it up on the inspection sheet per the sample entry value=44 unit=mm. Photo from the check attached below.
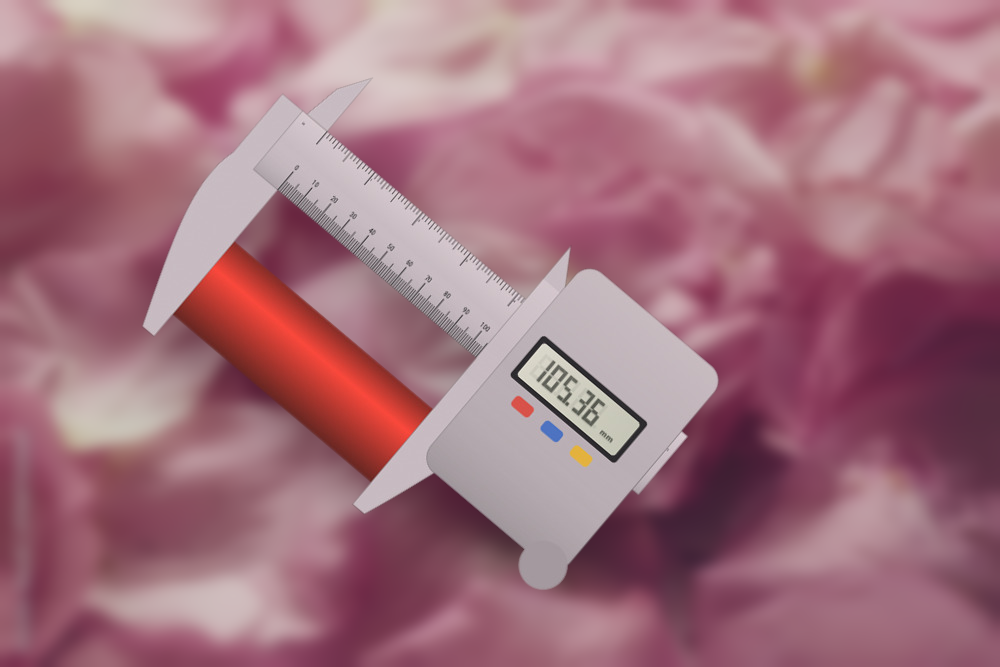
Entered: value=105.36 unit=mm
